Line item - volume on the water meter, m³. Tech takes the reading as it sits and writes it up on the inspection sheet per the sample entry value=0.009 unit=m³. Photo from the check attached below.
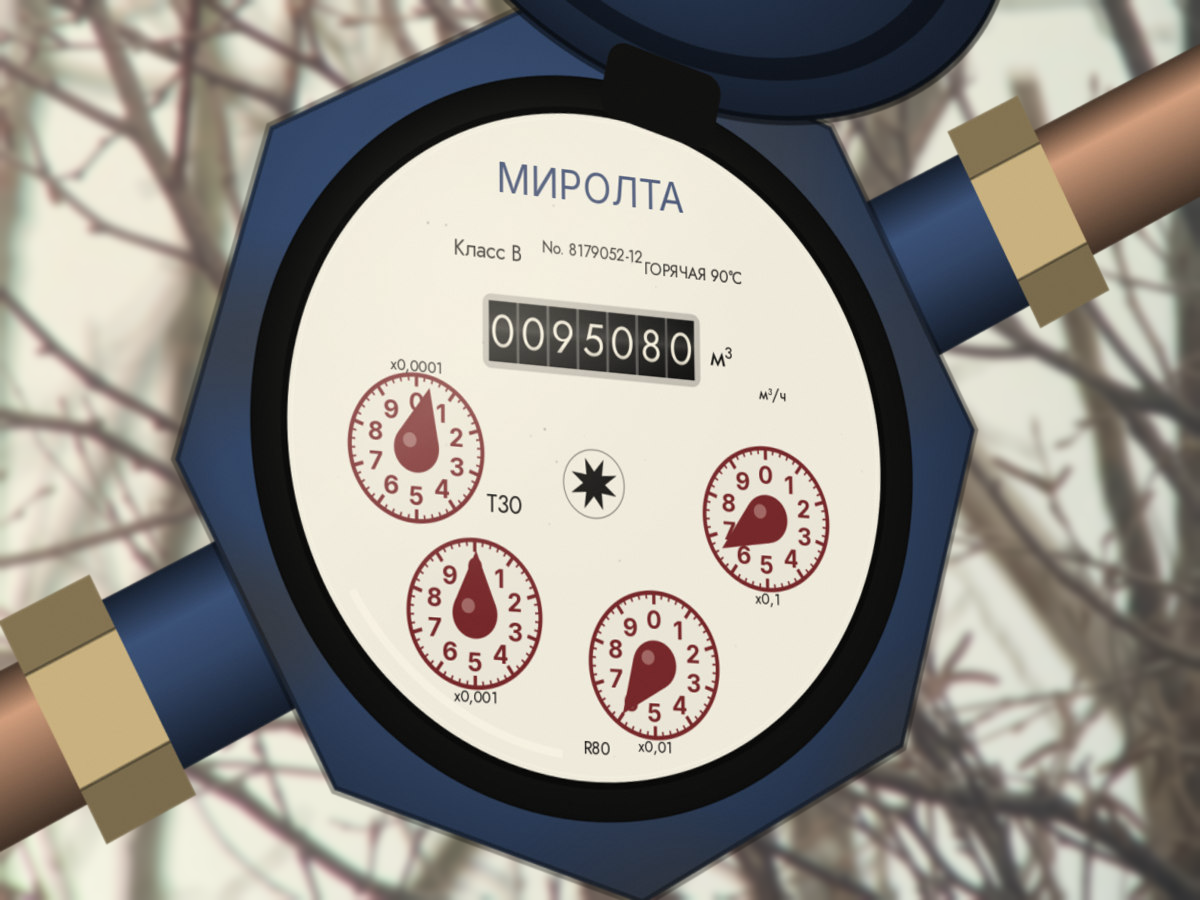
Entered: value=95080.6600 unit=m³
